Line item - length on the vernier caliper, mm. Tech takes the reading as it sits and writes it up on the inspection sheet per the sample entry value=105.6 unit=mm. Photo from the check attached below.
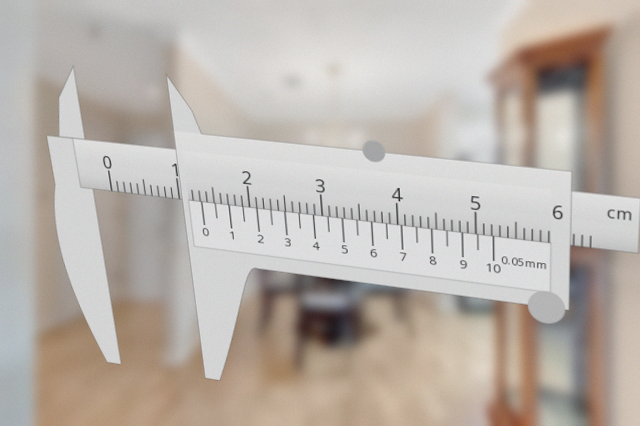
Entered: value=13.2 unit=mm
